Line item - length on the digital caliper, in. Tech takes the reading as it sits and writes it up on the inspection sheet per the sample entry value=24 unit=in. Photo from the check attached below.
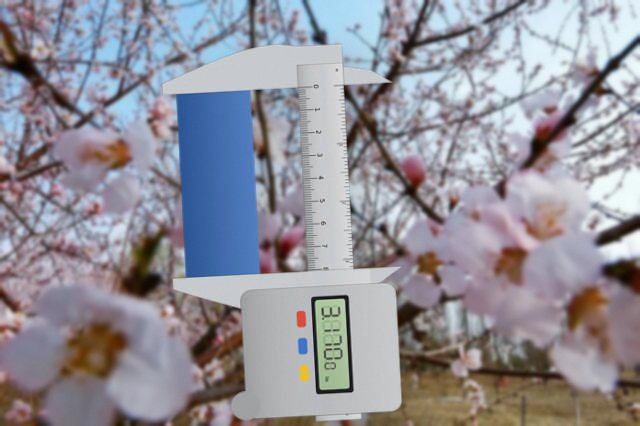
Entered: value=3.1700 unit=in
